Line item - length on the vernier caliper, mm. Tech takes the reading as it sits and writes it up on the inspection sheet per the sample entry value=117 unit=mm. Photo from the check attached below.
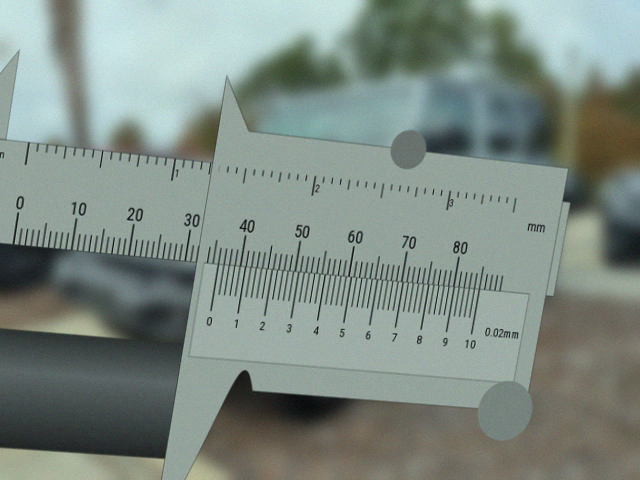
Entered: value=36.0 unit=mm
